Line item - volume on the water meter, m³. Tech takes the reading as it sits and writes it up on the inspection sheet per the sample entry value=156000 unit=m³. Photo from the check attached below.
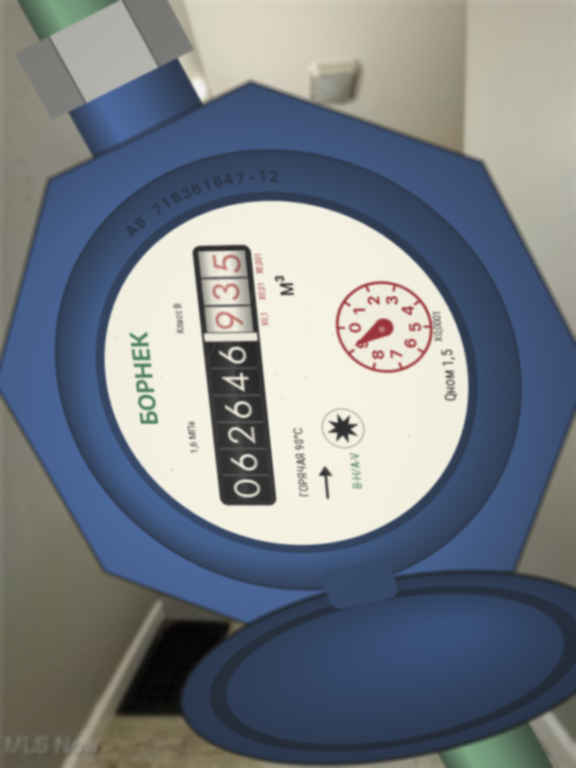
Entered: value=62646.9349 unit=m³
